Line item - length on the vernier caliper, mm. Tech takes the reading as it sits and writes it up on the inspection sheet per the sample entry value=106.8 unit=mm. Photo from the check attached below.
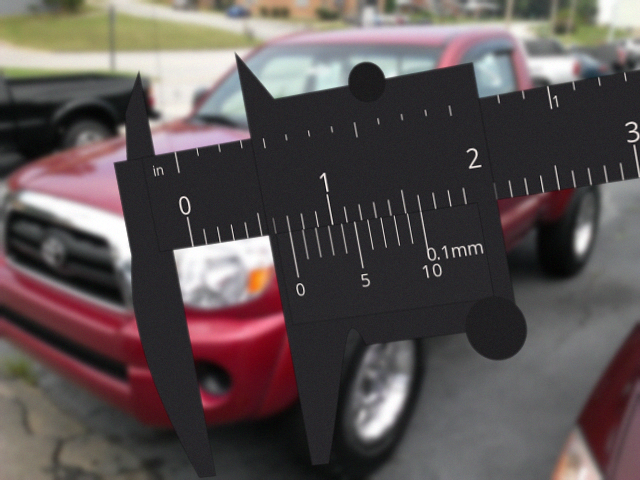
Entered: value=7.0 unit=mm
